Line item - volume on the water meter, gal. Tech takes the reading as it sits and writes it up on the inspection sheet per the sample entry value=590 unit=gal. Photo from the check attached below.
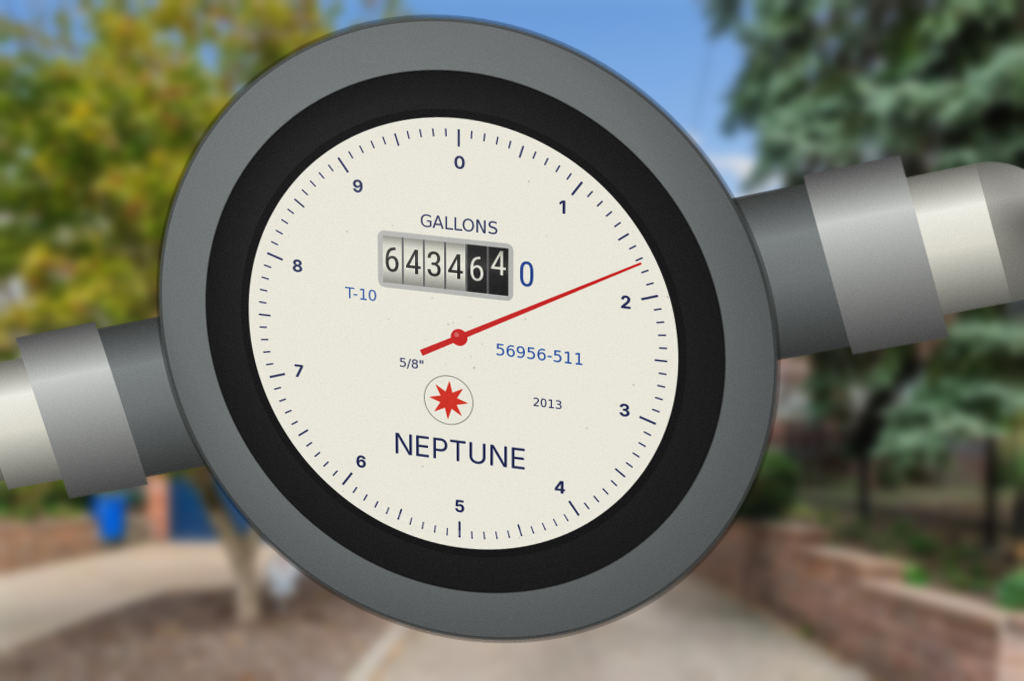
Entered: value=6434641.7 unit=gal
